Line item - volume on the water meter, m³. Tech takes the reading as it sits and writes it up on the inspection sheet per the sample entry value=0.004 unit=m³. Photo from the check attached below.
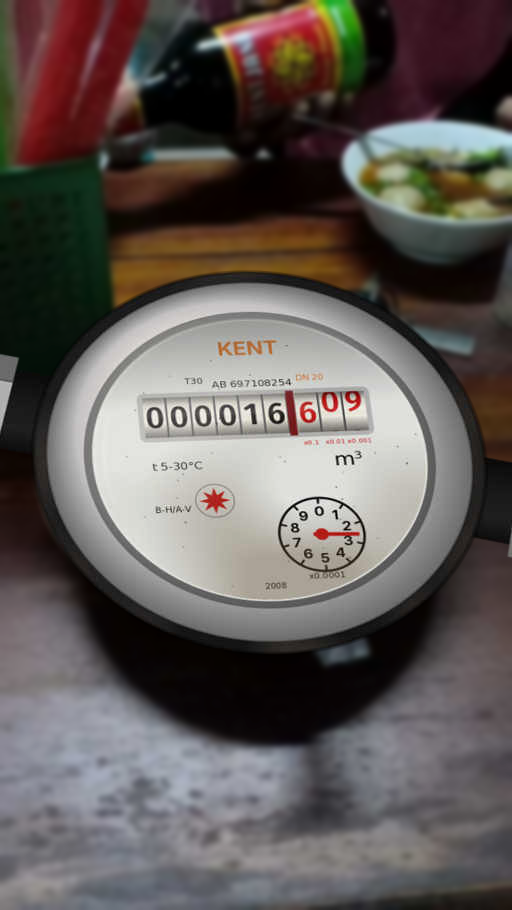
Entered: value=16.6092 unit=m³
